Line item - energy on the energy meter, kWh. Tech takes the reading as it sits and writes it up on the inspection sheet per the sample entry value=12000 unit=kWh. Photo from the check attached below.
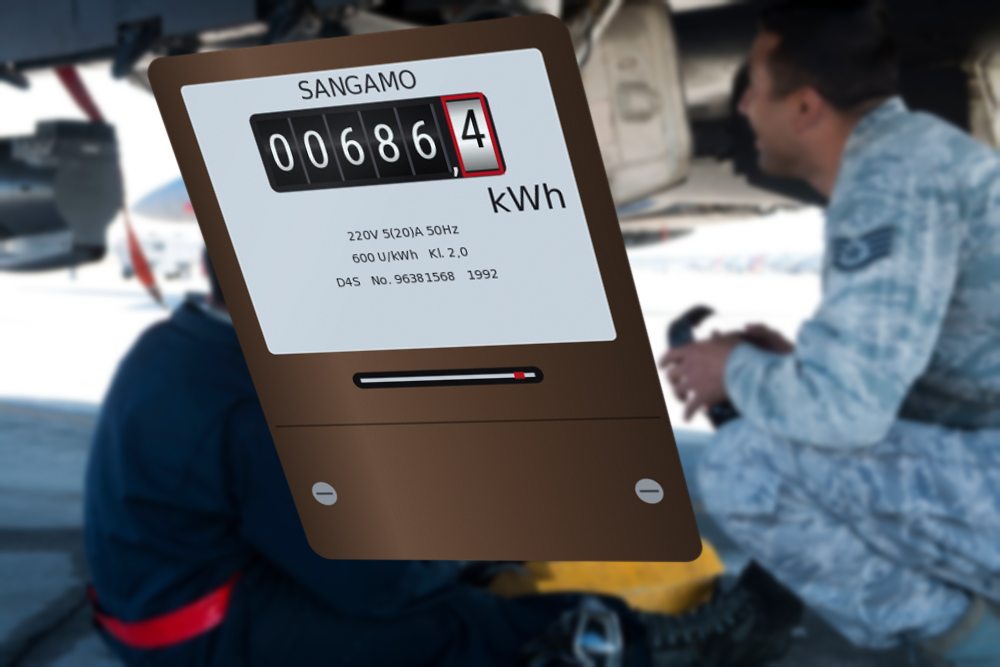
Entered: value=686.4 unit=kWh
